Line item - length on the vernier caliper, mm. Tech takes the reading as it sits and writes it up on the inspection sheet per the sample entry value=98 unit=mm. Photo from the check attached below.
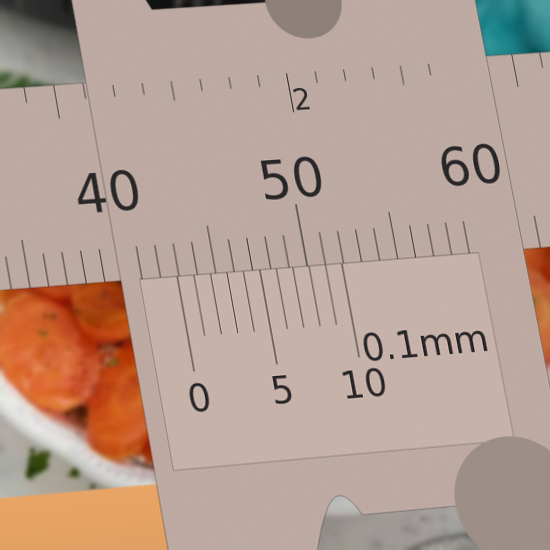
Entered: value=42.9 unit=mm
